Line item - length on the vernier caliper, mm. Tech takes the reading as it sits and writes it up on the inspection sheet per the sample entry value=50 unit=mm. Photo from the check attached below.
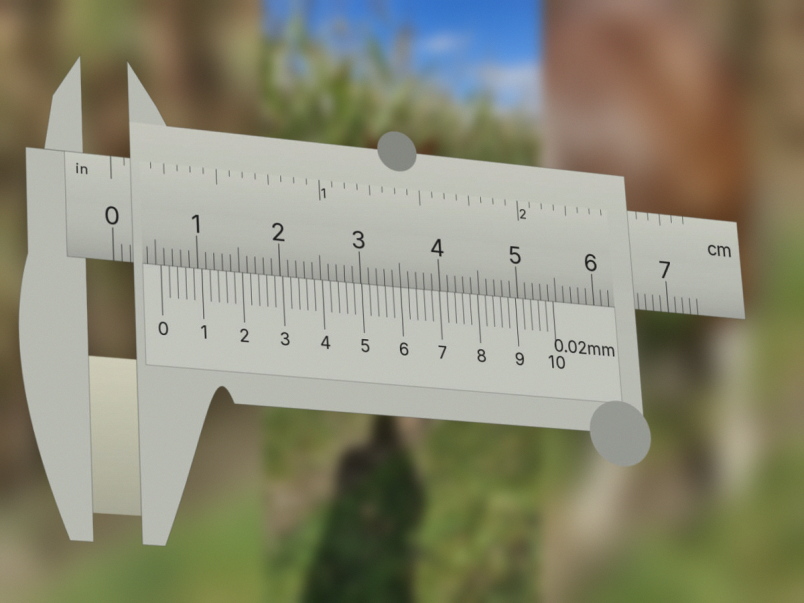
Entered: value=5.6 unit=mm
